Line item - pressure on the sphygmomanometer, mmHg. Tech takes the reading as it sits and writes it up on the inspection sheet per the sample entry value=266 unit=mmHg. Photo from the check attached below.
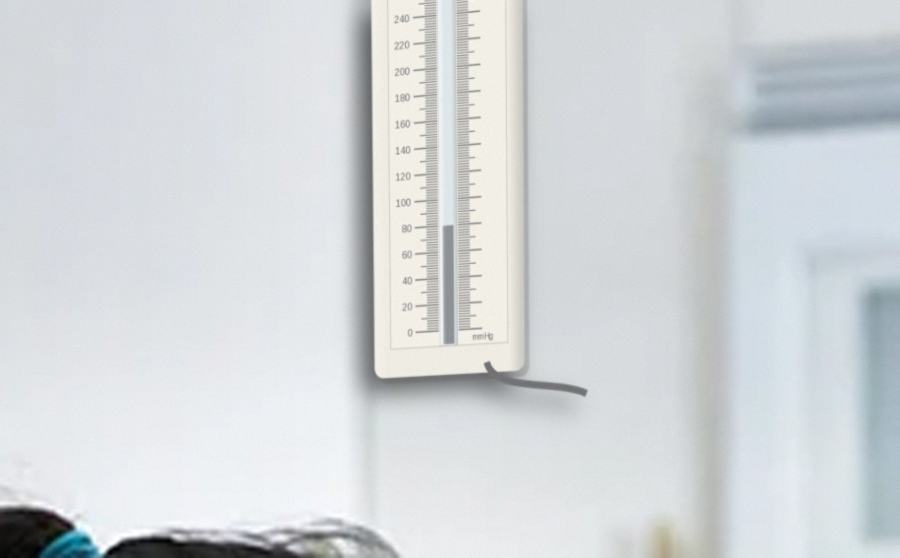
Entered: value=80 unit=mmHg
